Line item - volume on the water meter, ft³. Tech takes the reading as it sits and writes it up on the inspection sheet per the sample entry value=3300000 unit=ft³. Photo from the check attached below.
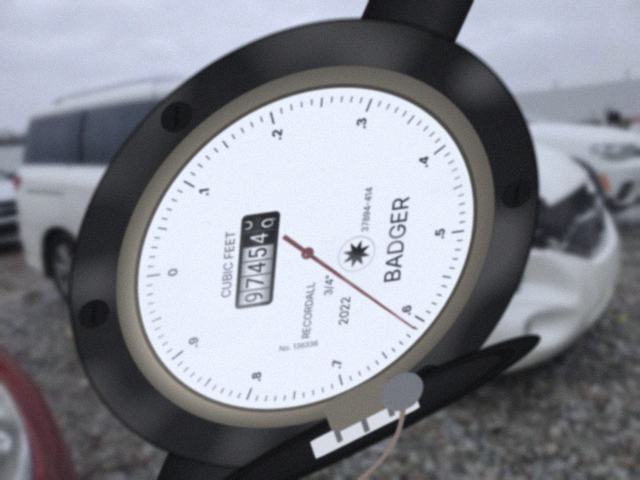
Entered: value=974548.61 unit=ft³
